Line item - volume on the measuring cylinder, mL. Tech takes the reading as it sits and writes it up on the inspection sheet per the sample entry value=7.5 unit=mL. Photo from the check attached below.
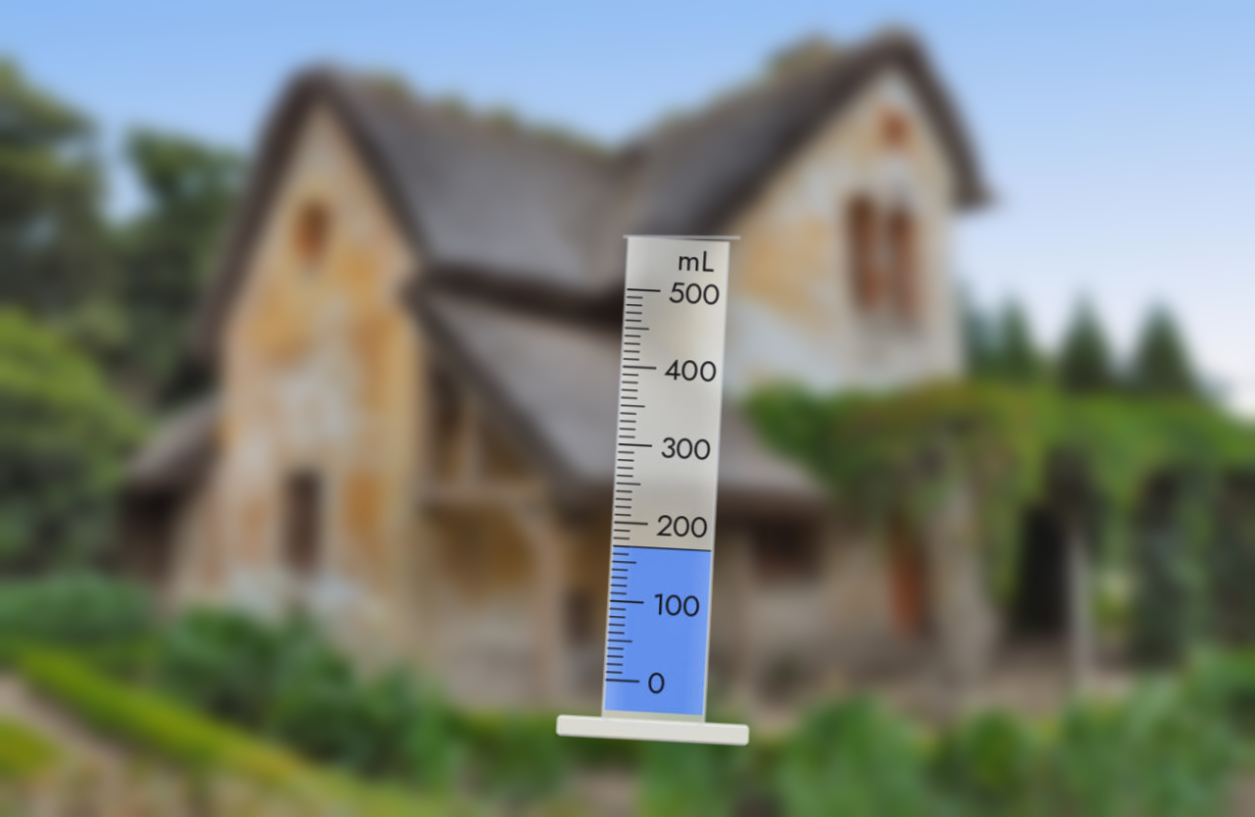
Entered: value=170 unit=mL
